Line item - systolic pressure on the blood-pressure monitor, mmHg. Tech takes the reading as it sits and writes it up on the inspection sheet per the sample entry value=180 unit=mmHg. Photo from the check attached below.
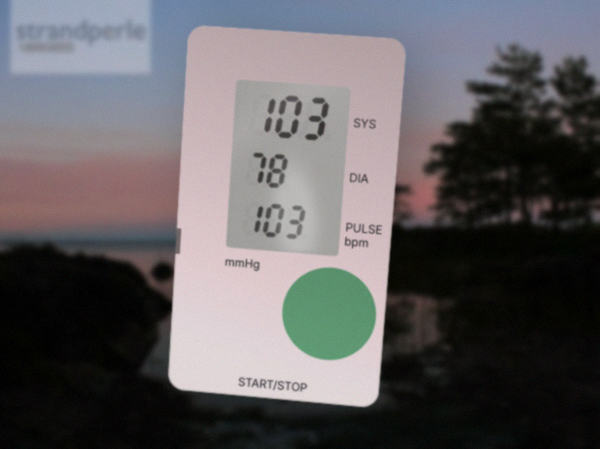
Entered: value=103 unit=mmHg
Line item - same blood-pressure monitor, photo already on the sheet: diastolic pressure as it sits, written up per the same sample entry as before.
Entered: value=78 unit=mmHg
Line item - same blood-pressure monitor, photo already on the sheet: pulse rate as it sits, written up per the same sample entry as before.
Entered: value=103 unit=bpm
